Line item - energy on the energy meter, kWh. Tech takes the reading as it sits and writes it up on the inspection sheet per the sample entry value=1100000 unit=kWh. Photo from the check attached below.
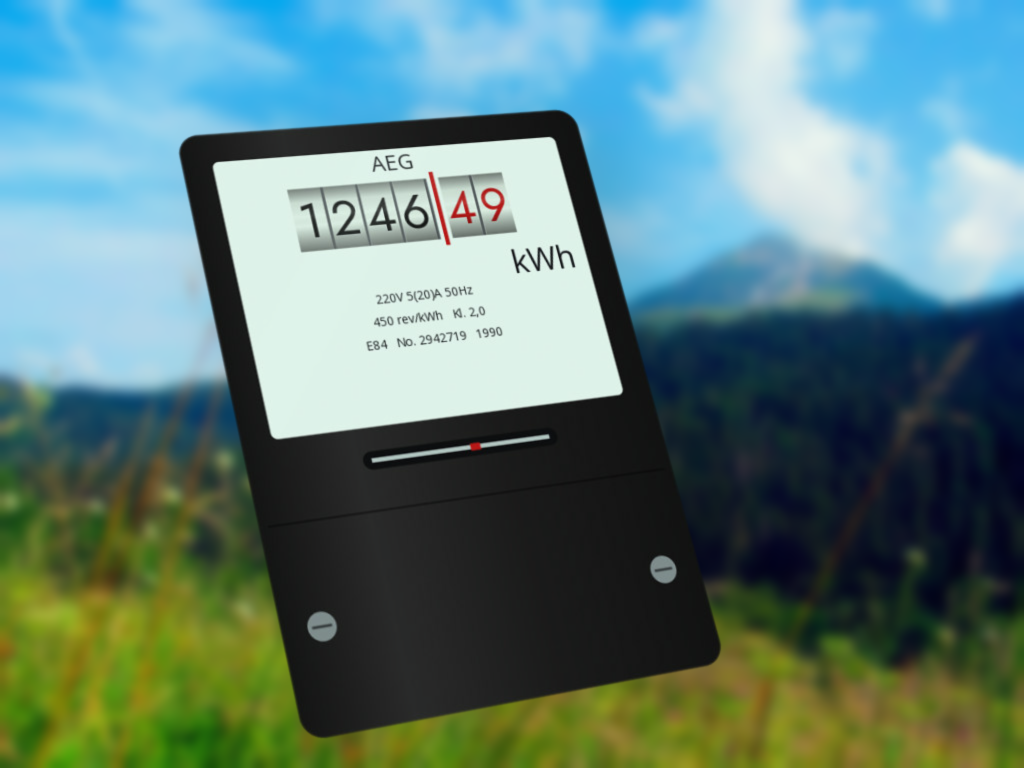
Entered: value=1246.49 unit=kWh
